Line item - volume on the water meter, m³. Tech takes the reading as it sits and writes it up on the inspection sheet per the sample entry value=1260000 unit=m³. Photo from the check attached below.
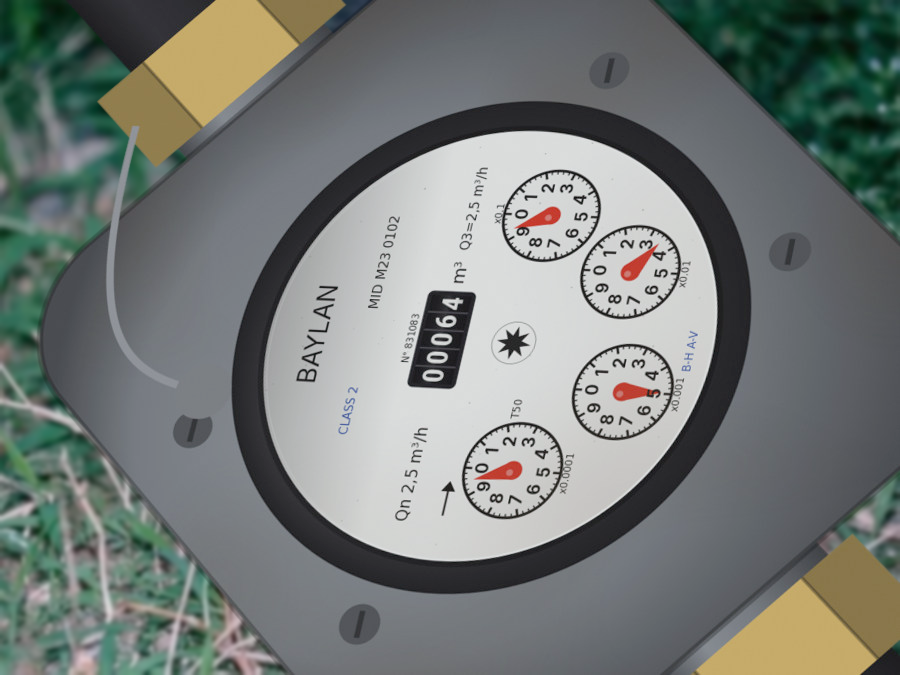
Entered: value=63.9349 unit=m³
